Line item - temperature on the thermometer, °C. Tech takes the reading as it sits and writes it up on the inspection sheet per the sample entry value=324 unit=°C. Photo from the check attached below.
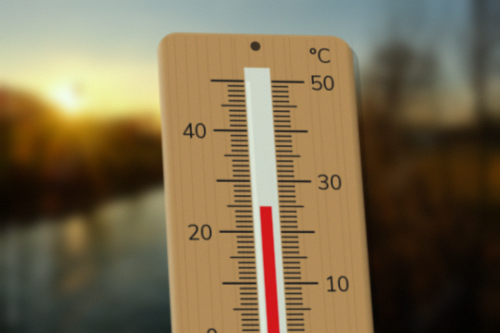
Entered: value=25 unit=°C
